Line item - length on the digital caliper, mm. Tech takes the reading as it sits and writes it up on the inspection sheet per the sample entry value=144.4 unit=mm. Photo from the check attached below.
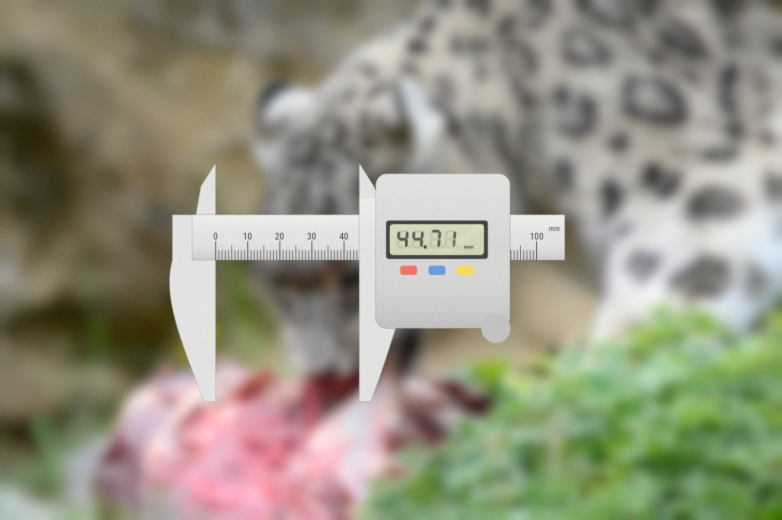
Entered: value=44.71 unit=mm
